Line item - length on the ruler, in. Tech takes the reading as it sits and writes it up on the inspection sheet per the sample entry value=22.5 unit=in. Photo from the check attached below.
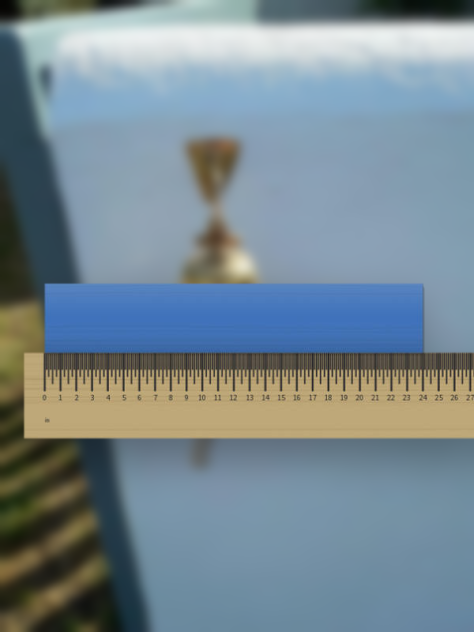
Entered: value=24 unit=in
